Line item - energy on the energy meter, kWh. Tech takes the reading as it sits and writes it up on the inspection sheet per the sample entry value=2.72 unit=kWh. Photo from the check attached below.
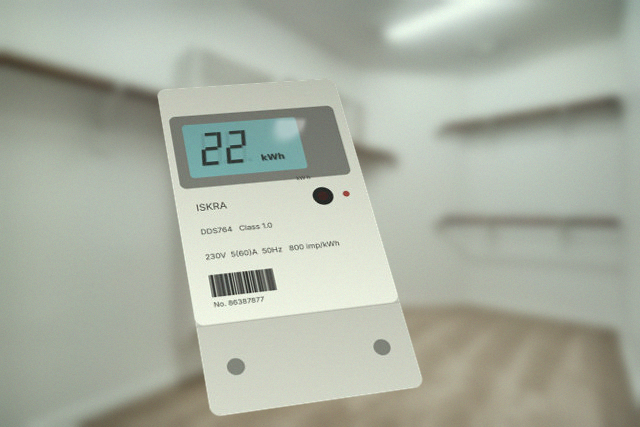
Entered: value=22 unit=kWh
